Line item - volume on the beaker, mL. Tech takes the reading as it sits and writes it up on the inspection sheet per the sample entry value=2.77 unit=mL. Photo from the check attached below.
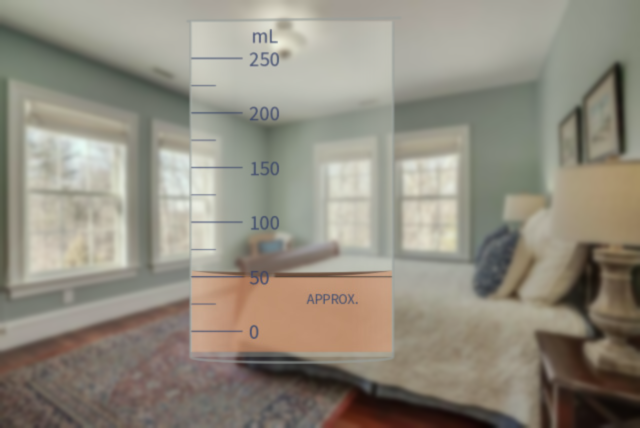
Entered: value=50 unit=mL
